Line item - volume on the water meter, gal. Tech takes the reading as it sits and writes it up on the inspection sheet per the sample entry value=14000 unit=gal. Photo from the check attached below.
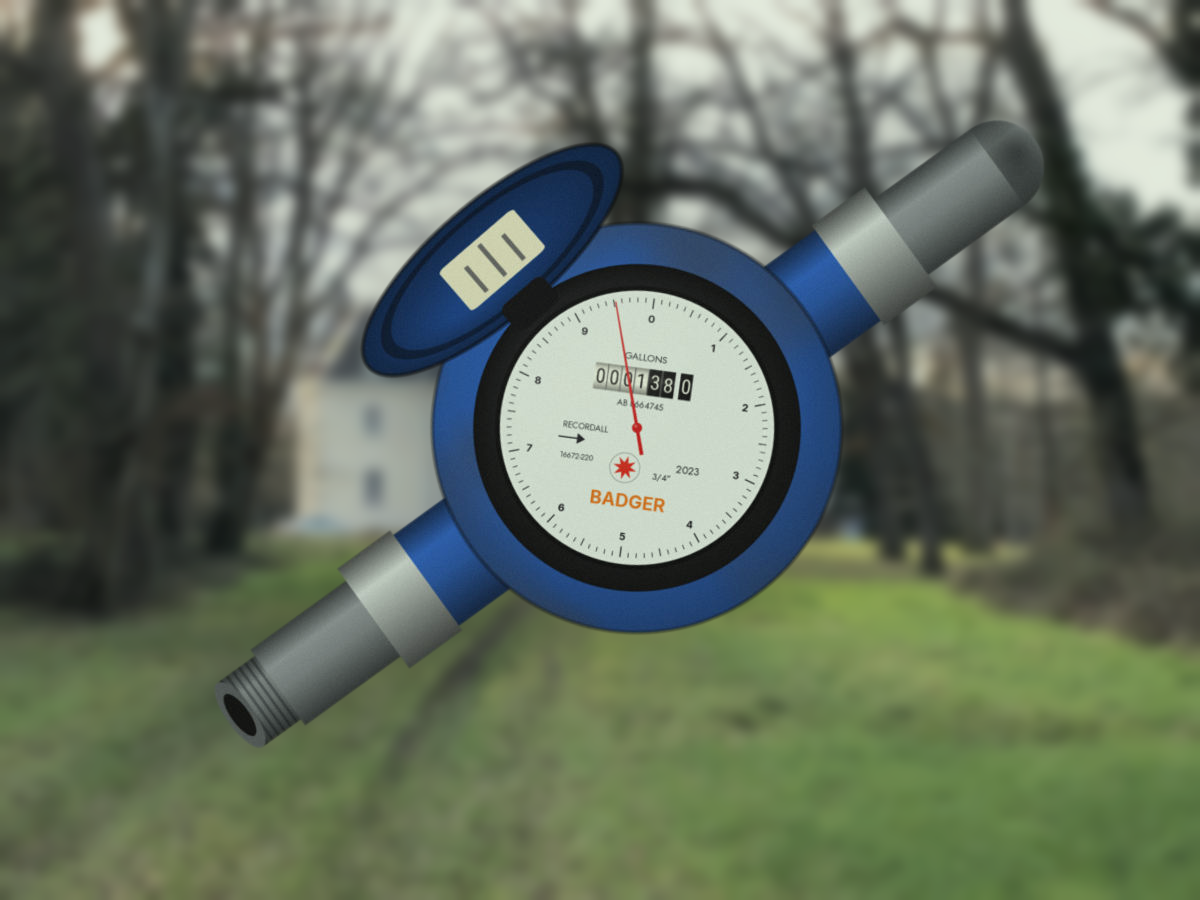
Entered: value=1379.5 unit=gal
